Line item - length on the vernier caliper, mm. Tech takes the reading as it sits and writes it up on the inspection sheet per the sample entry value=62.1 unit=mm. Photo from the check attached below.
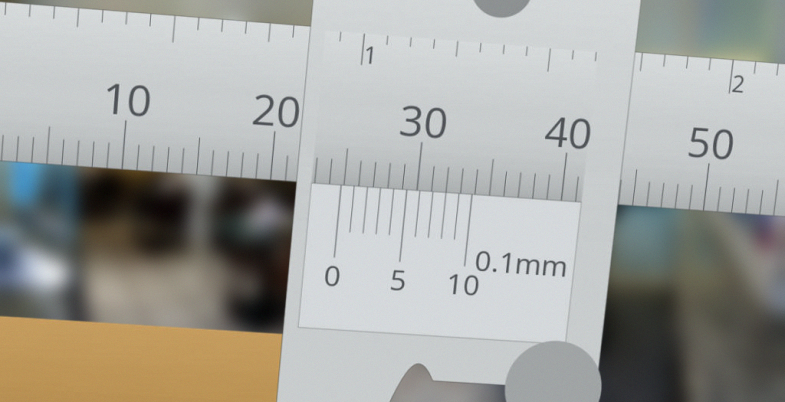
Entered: value=24.8 unit=mm
